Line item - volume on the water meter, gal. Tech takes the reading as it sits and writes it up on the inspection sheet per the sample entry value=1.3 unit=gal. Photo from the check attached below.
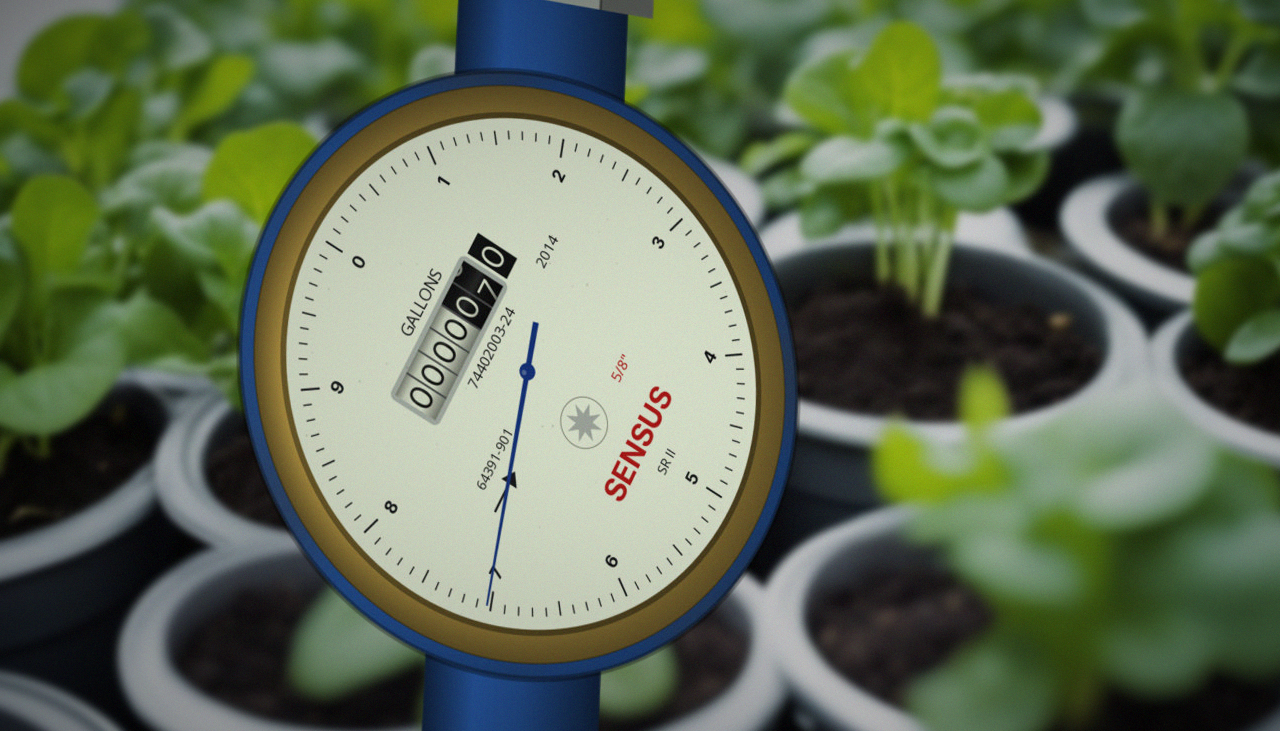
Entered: value=67.0 unit=gal
